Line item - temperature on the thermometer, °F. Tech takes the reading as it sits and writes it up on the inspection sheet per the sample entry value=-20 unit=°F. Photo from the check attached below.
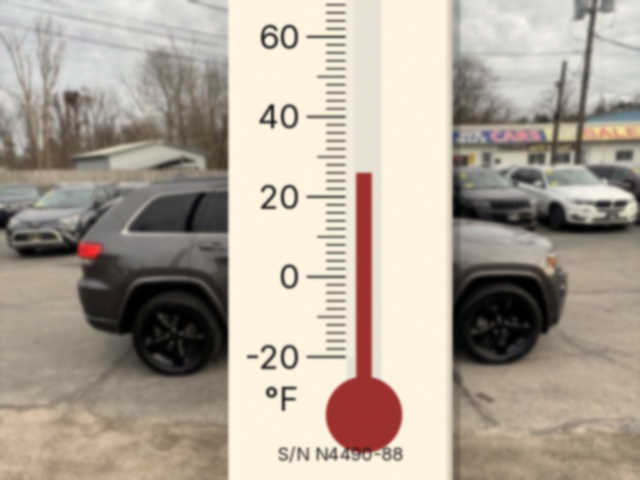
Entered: value=26 unit=°F
